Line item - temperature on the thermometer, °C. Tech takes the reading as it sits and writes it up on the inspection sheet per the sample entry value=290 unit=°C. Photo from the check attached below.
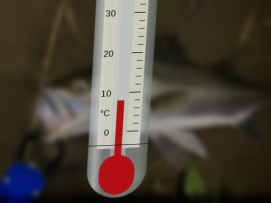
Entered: value=8 unit=°C
